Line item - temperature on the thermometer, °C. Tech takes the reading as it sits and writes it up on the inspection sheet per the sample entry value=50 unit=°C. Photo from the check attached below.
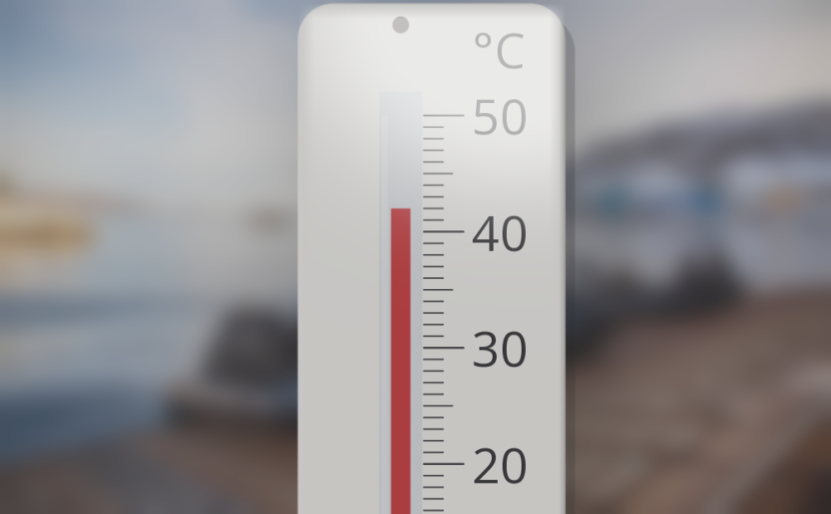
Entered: value=42 unit=°C
